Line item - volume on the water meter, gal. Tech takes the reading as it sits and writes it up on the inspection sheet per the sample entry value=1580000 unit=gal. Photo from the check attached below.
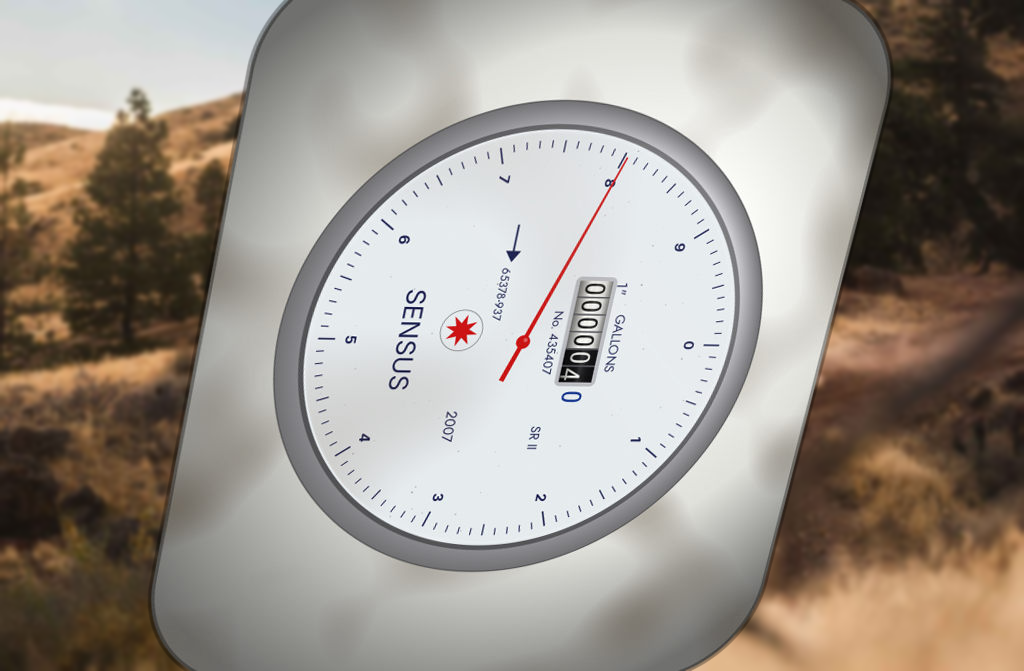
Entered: value=38.0 unit=gal
